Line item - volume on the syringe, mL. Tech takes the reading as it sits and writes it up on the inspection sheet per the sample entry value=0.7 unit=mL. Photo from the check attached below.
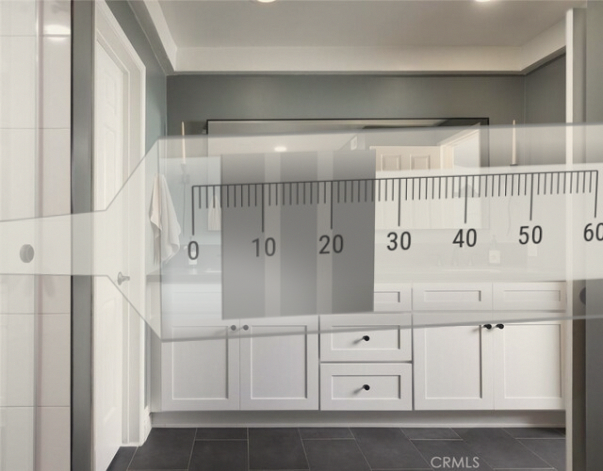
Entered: value=4 unit=mL
